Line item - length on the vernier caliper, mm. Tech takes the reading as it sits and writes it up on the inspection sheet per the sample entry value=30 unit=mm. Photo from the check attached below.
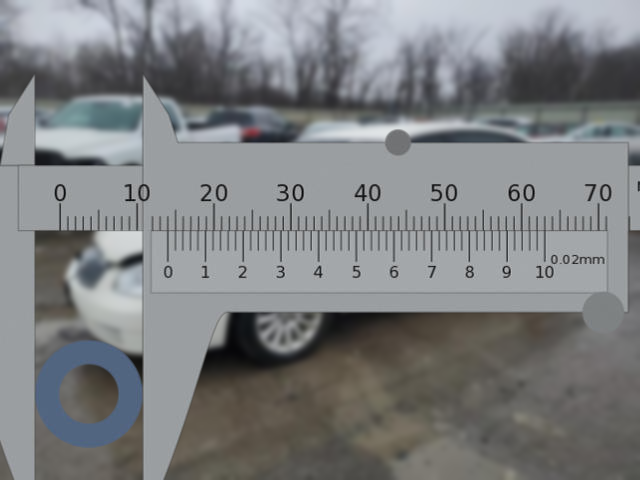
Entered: value=14.0 unit=mm
